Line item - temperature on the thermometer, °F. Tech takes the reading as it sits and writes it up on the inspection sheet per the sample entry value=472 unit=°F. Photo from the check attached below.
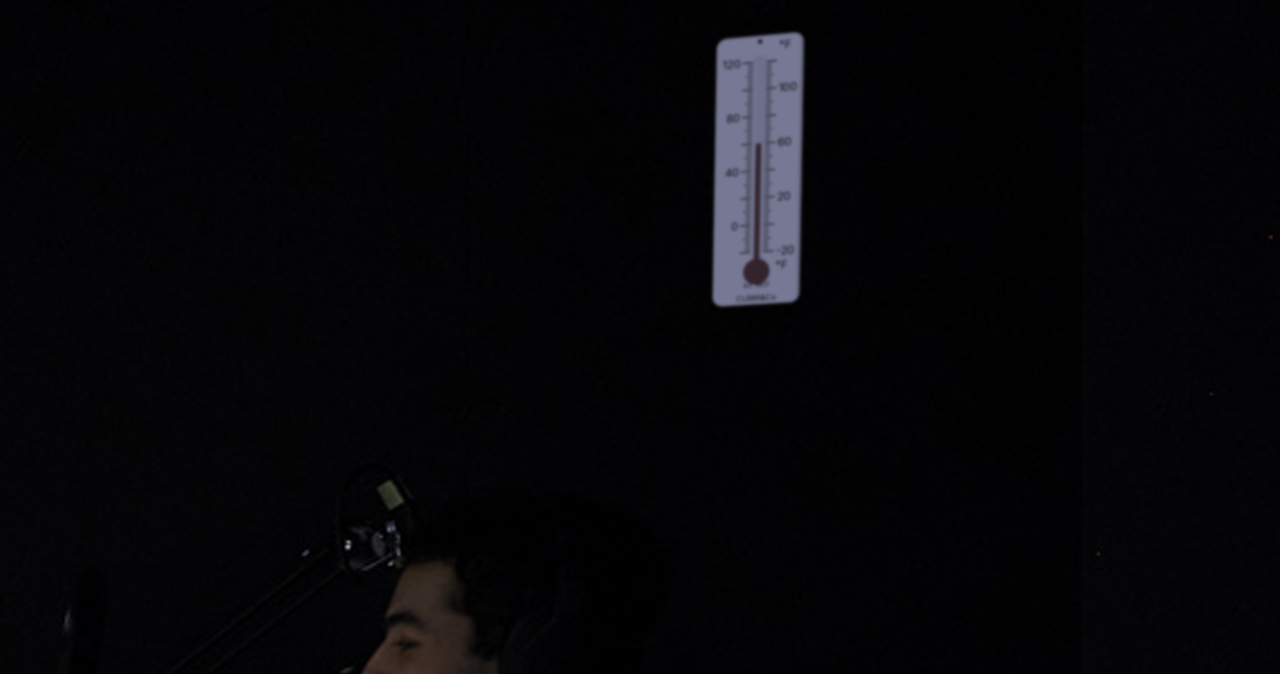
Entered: value=60 unit=°F
